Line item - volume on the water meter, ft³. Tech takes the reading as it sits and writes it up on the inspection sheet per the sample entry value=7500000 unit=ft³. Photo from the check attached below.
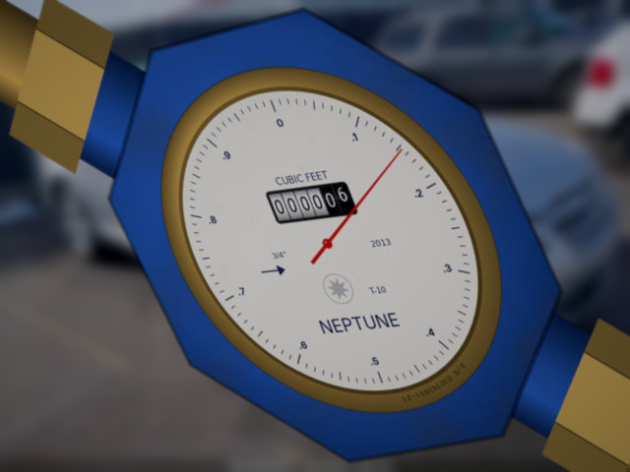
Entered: value=6.15 unit=ft³
